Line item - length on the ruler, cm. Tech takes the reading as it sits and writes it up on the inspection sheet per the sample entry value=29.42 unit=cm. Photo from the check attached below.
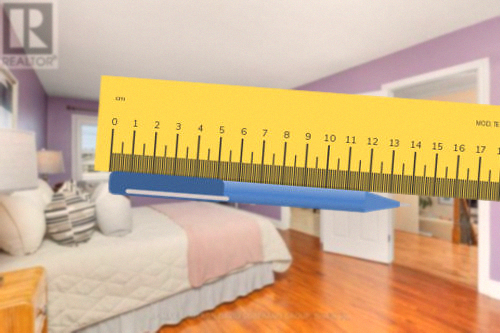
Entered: value=14 unit=cm
